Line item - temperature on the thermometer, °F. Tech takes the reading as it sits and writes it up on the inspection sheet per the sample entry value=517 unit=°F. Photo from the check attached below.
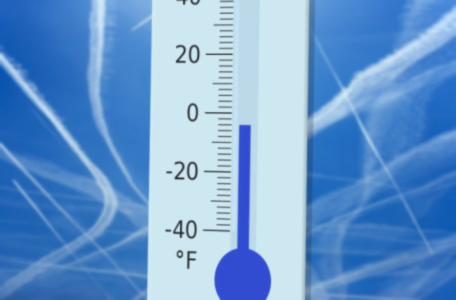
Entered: value=-4 unit=°F
